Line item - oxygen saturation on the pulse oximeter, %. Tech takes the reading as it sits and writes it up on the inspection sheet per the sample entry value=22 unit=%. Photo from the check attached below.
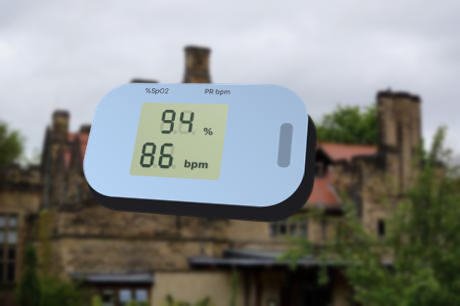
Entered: value=94 unit=%
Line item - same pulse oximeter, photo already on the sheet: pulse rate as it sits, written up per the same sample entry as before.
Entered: value=86 unit=bpm
